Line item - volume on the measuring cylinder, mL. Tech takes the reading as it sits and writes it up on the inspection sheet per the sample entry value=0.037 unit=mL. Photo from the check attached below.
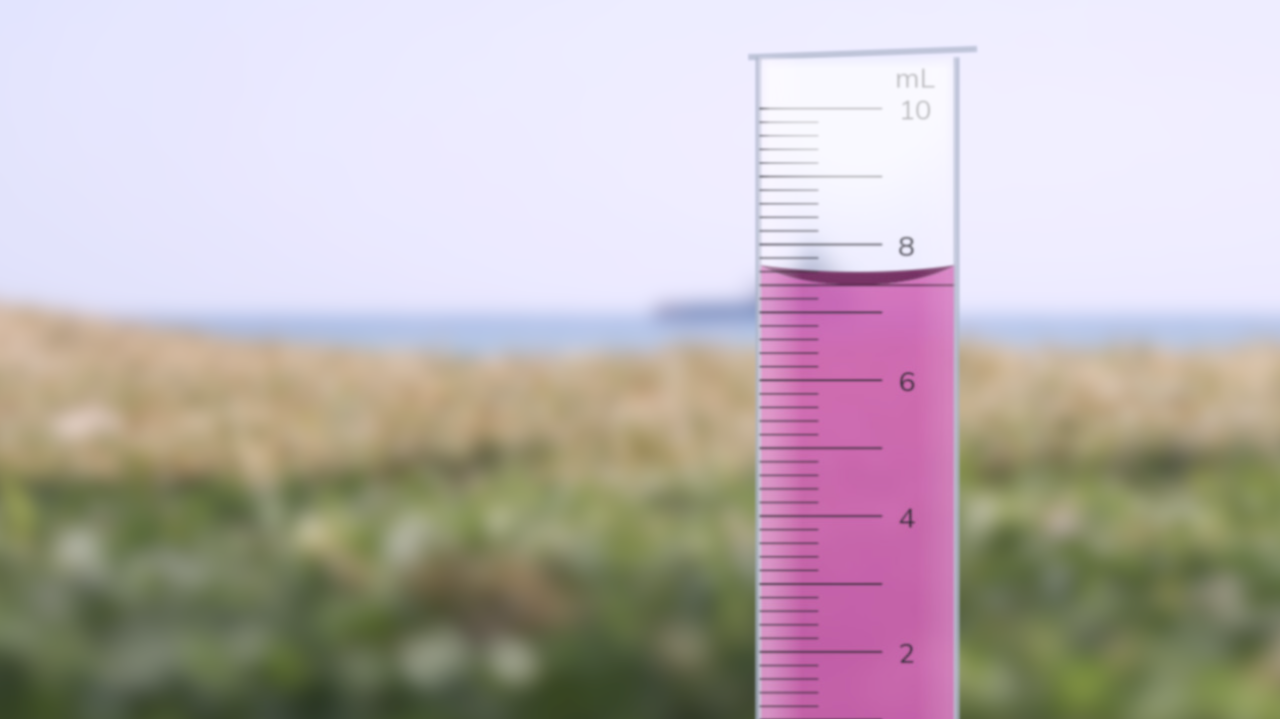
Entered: value=7.4 unit=mL
